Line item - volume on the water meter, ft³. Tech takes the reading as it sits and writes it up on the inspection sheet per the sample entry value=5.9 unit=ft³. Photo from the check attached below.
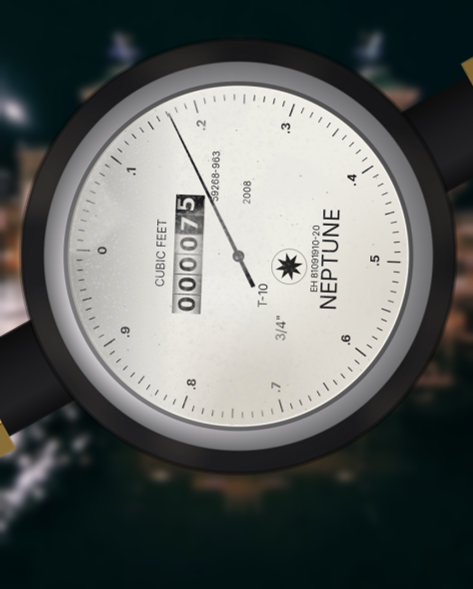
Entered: value=75.17 unit=ft³
